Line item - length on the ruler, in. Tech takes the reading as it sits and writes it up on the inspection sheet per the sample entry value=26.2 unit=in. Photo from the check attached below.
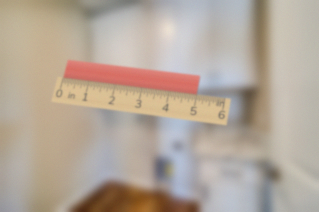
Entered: value=5 unit=in
